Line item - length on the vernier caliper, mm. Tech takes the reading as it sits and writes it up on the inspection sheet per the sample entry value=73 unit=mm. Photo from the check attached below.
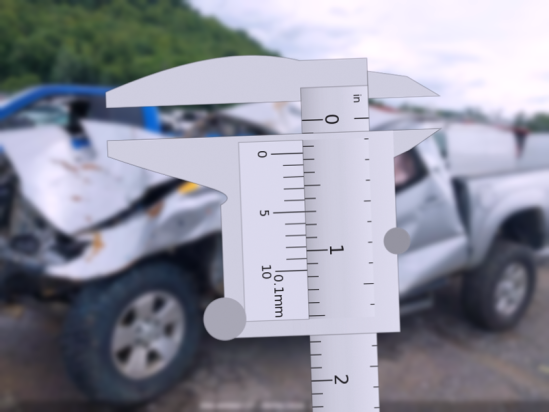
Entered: value=2.5 unit=mm
